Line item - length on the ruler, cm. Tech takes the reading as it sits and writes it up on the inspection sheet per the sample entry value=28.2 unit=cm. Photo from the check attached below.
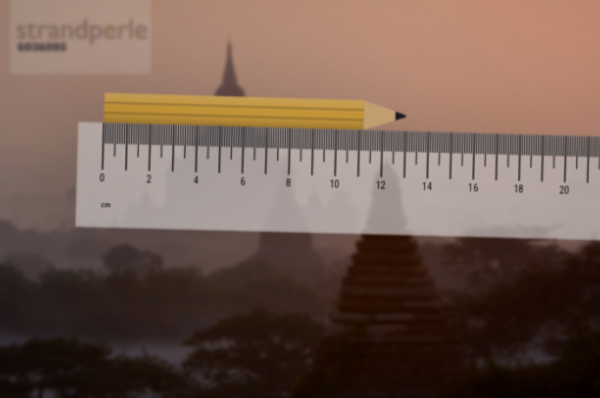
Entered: value=13 unit=cm
